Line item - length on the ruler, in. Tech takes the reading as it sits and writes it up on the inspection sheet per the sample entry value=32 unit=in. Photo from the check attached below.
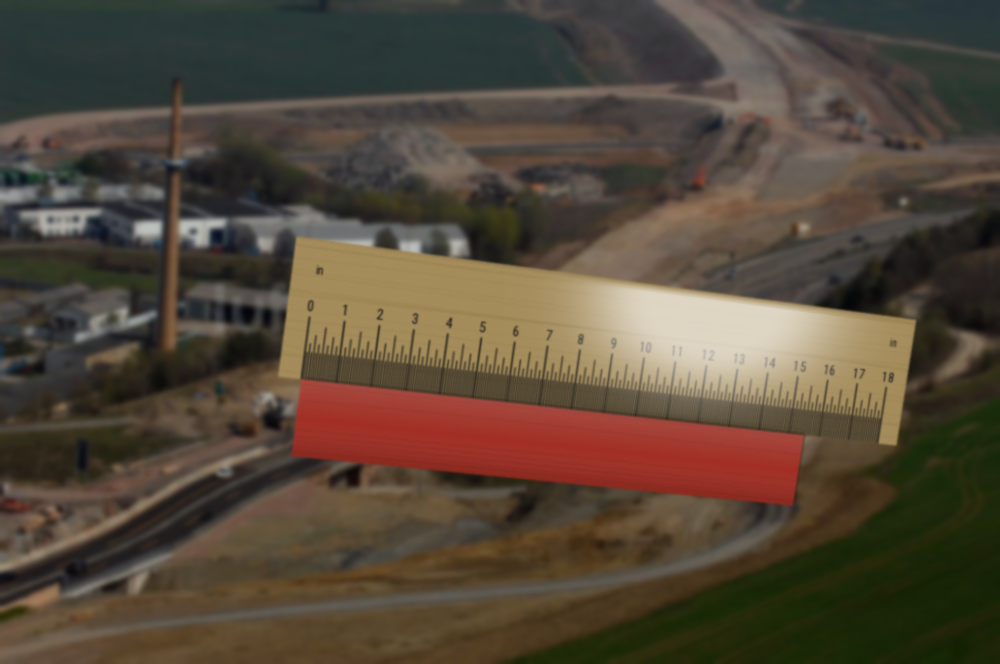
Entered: value=15.5 unit=in
